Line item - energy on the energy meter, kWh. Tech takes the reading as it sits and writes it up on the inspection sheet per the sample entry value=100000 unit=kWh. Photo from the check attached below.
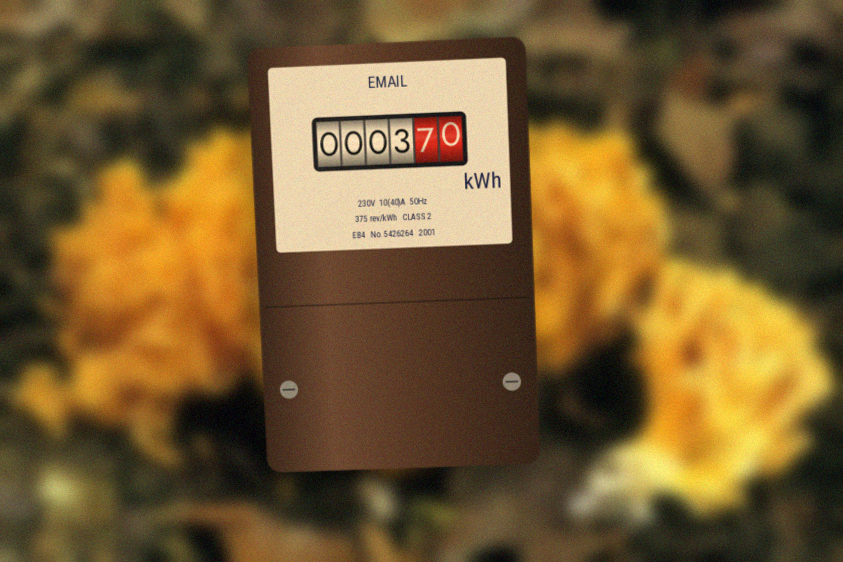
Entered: value=3.70 unit=kWh
